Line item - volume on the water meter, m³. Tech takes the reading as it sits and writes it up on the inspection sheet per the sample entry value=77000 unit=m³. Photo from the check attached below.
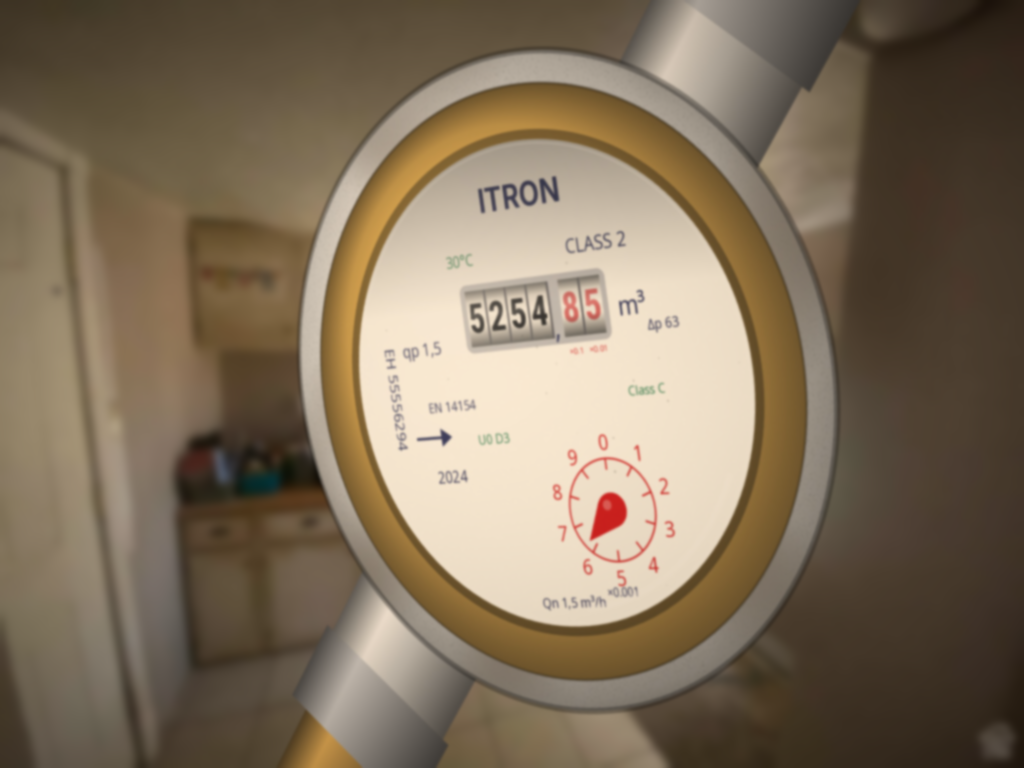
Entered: value=5254.856 unit=m³
